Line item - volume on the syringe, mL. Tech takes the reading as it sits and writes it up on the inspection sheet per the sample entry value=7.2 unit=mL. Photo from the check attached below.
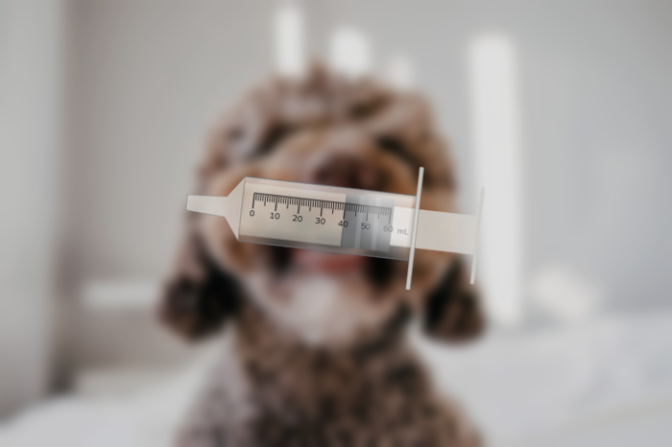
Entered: value=40 unit=mL
